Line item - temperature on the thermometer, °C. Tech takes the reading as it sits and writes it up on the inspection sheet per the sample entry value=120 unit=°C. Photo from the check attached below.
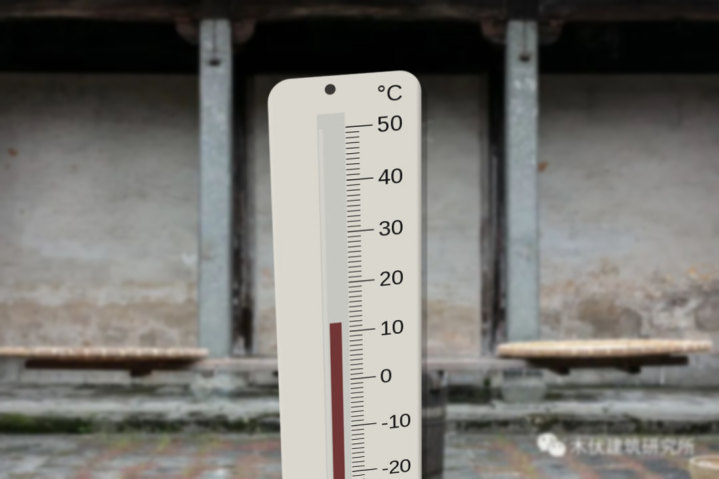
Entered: value=12 unit=°C
